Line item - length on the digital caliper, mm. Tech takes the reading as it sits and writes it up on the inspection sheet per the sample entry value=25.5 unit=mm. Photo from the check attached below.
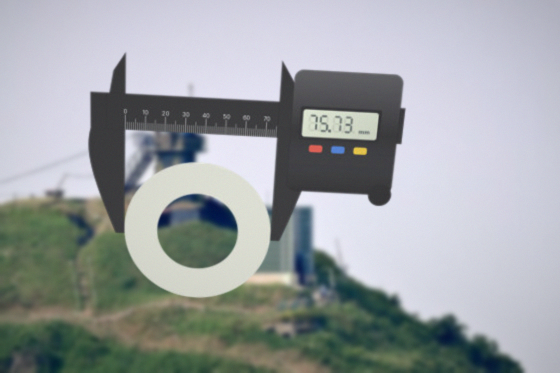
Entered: value=75.73 unit=mm
